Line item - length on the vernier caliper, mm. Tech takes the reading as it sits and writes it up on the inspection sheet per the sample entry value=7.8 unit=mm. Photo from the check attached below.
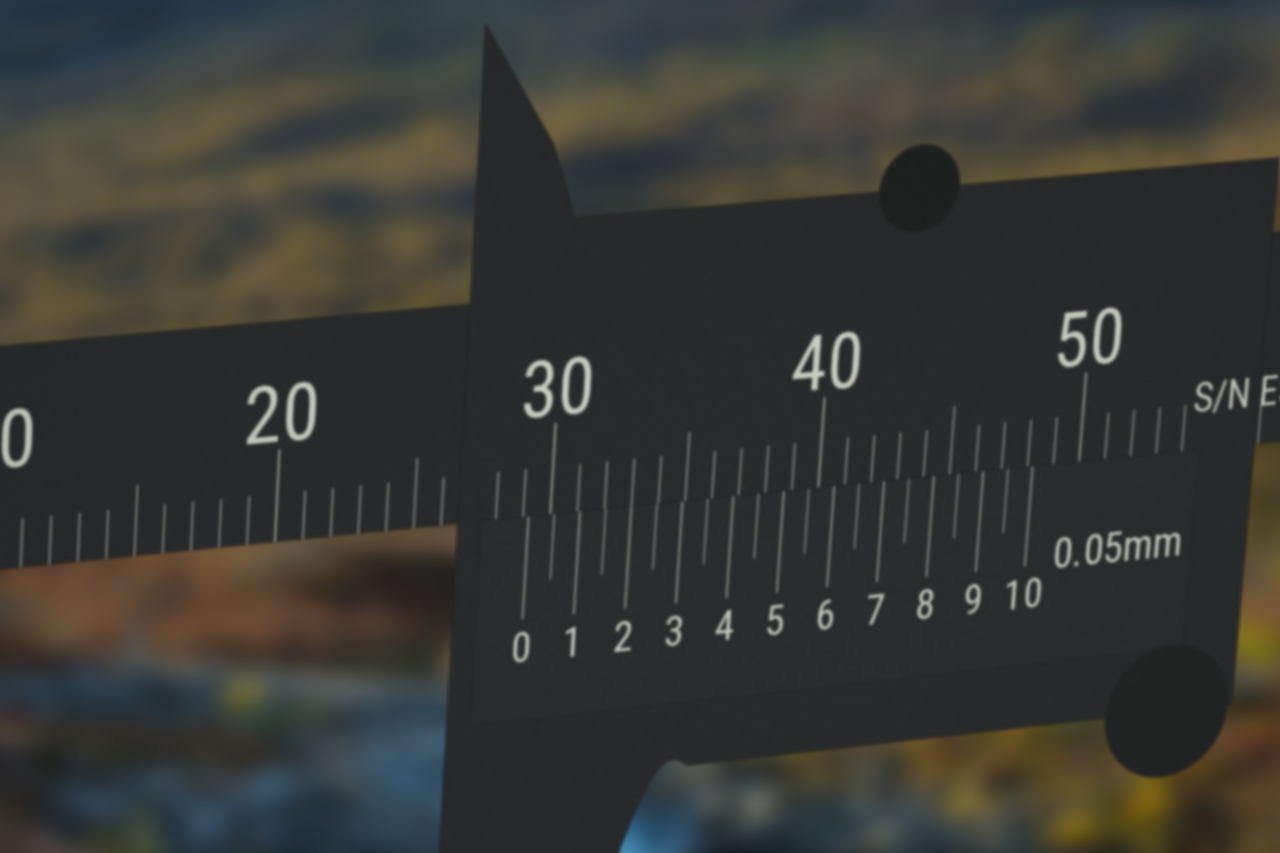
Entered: value=29.2 unit=mm
